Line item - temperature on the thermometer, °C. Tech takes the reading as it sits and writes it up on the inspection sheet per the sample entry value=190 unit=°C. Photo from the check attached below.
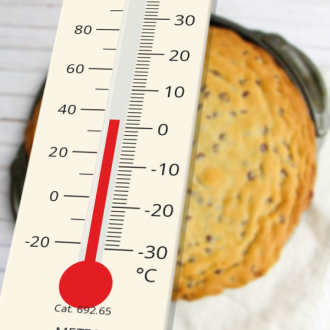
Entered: value=2 unit=°C
